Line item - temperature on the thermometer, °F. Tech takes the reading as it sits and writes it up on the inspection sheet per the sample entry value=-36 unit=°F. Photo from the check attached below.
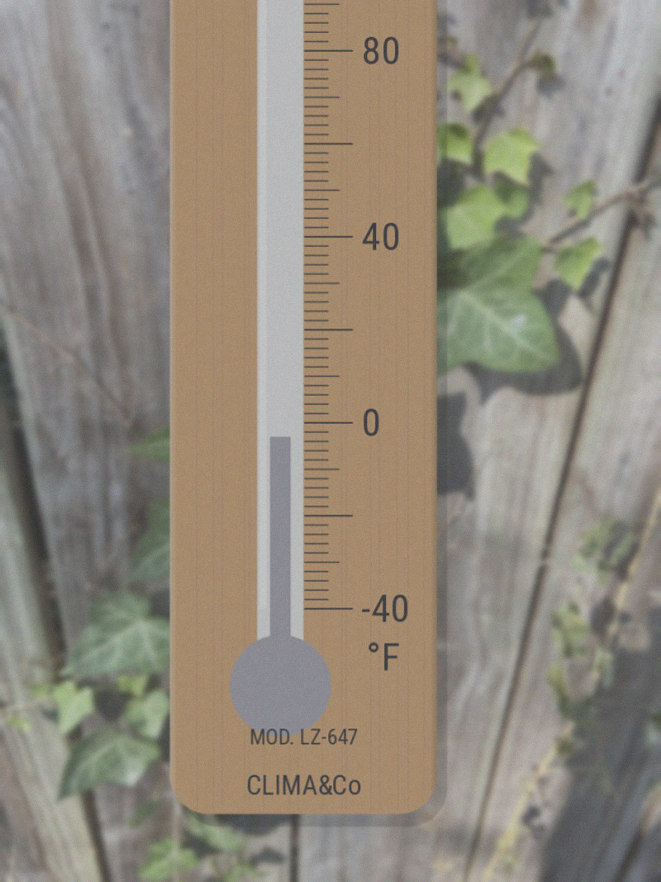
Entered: value=-3 unit=°F
